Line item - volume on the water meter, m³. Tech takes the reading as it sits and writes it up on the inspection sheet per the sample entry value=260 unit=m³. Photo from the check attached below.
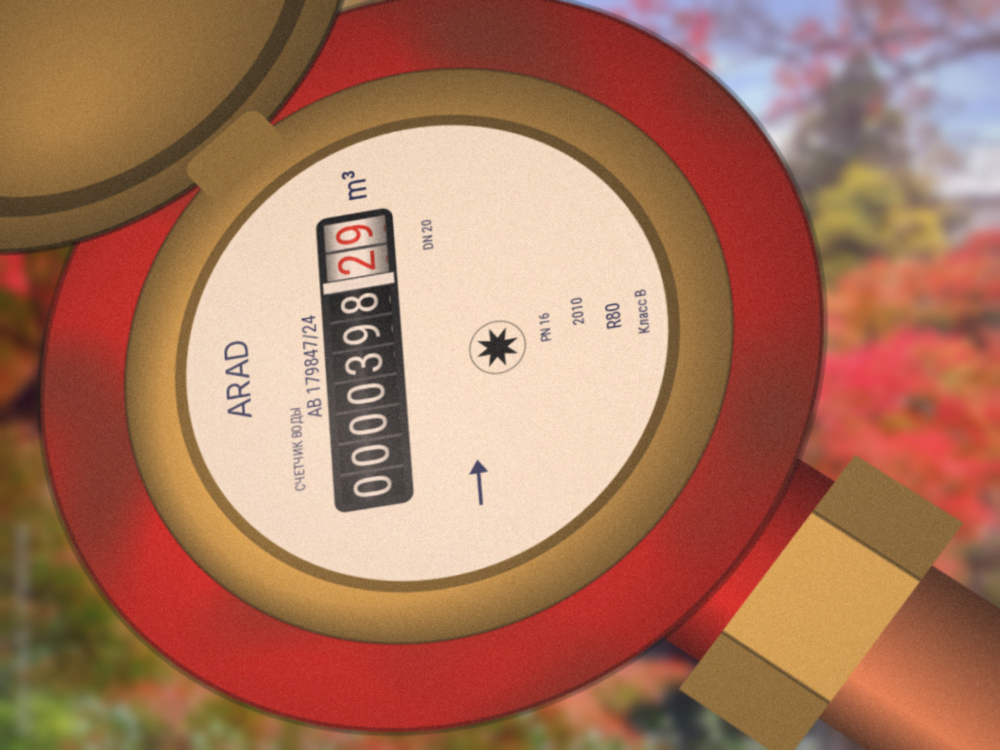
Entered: value=398.29 unit=m³
